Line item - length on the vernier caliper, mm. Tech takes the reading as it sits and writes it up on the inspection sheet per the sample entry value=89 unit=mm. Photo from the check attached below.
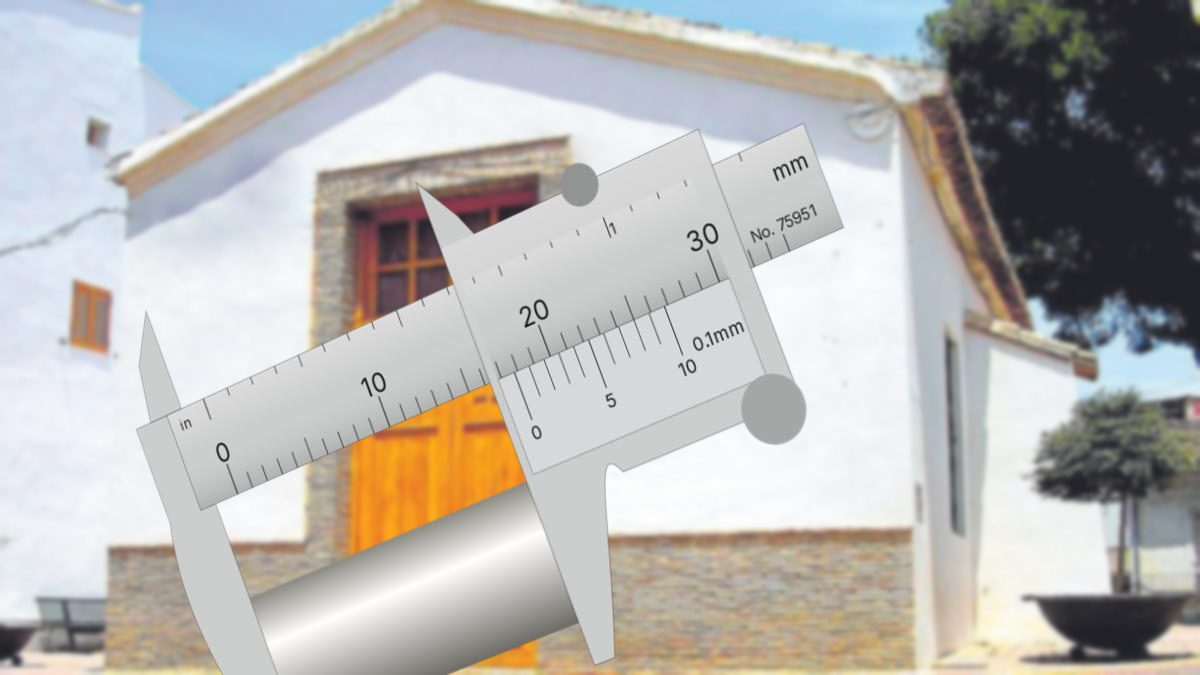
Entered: value=17.8 unit=mm
